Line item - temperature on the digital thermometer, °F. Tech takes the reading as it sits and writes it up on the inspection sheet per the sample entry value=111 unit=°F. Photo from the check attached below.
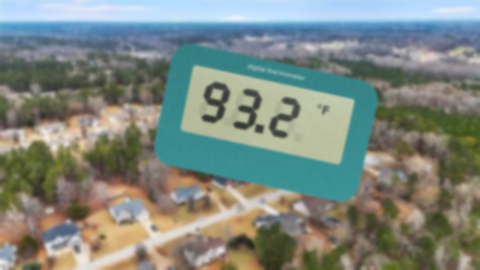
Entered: value=93.2 unit=°F
